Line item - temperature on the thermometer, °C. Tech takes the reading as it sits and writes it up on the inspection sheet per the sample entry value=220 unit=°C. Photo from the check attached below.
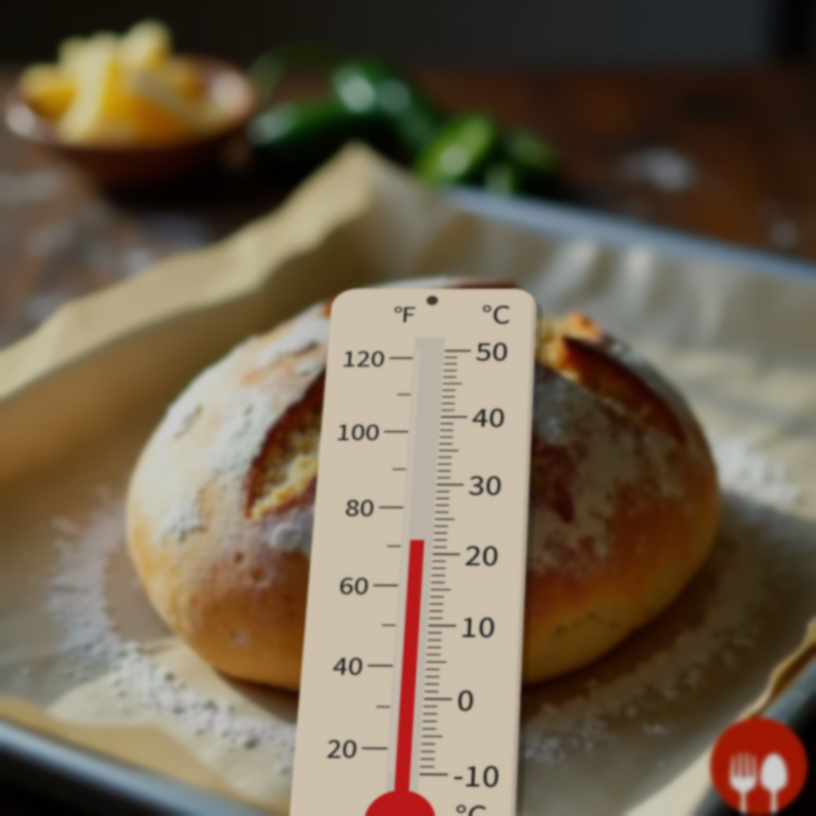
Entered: value=22 unit=°C
